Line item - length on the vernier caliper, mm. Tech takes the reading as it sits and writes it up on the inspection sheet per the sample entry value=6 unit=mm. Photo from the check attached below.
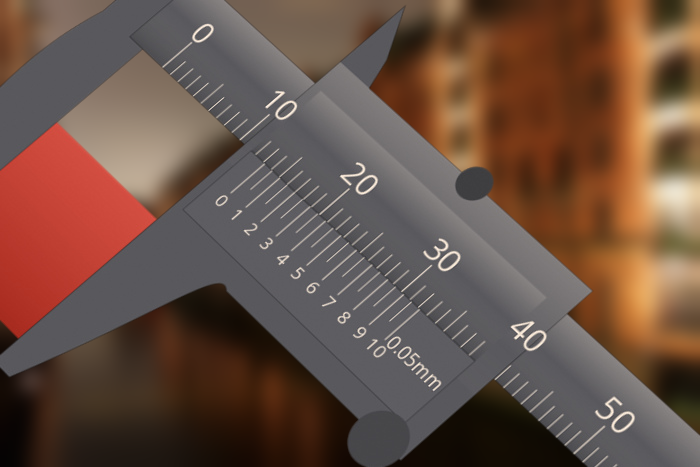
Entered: value=13.2 unit=mm
